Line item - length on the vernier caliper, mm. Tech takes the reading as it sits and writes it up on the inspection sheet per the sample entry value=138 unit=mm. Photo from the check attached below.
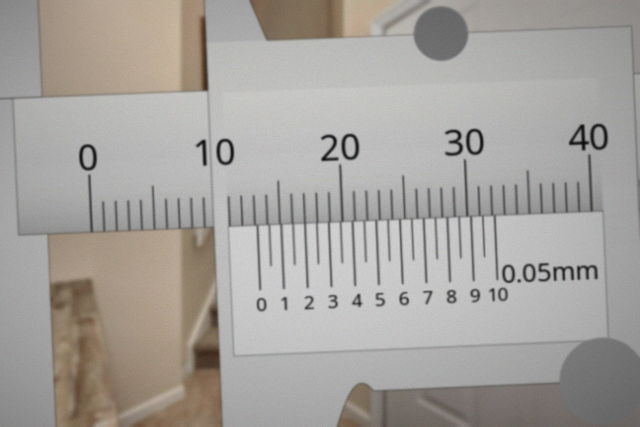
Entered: value=13.2 unit=mm
